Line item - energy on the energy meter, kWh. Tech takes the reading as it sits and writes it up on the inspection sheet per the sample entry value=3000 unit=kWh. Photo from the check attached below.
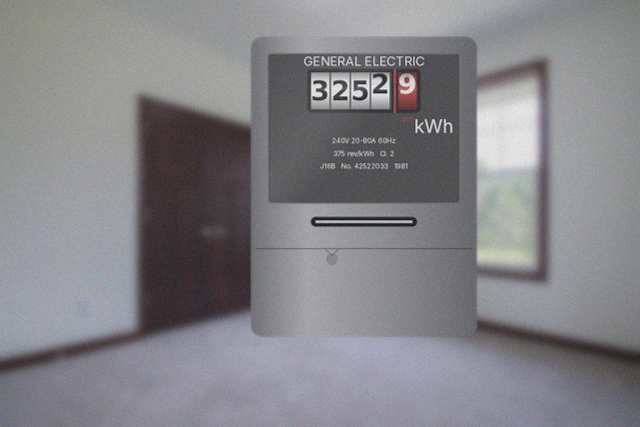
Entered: value=3252.9 unit=kWh
